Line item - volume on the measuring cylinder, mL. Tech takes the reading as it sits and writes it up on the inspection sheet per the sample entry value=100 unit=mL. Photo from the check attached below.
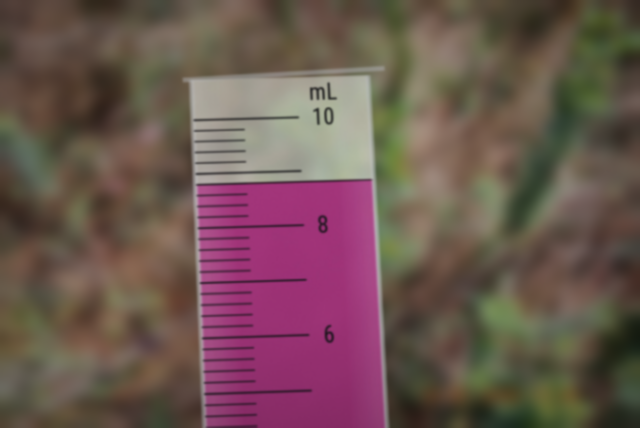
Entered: value=8.8 unit=mL
